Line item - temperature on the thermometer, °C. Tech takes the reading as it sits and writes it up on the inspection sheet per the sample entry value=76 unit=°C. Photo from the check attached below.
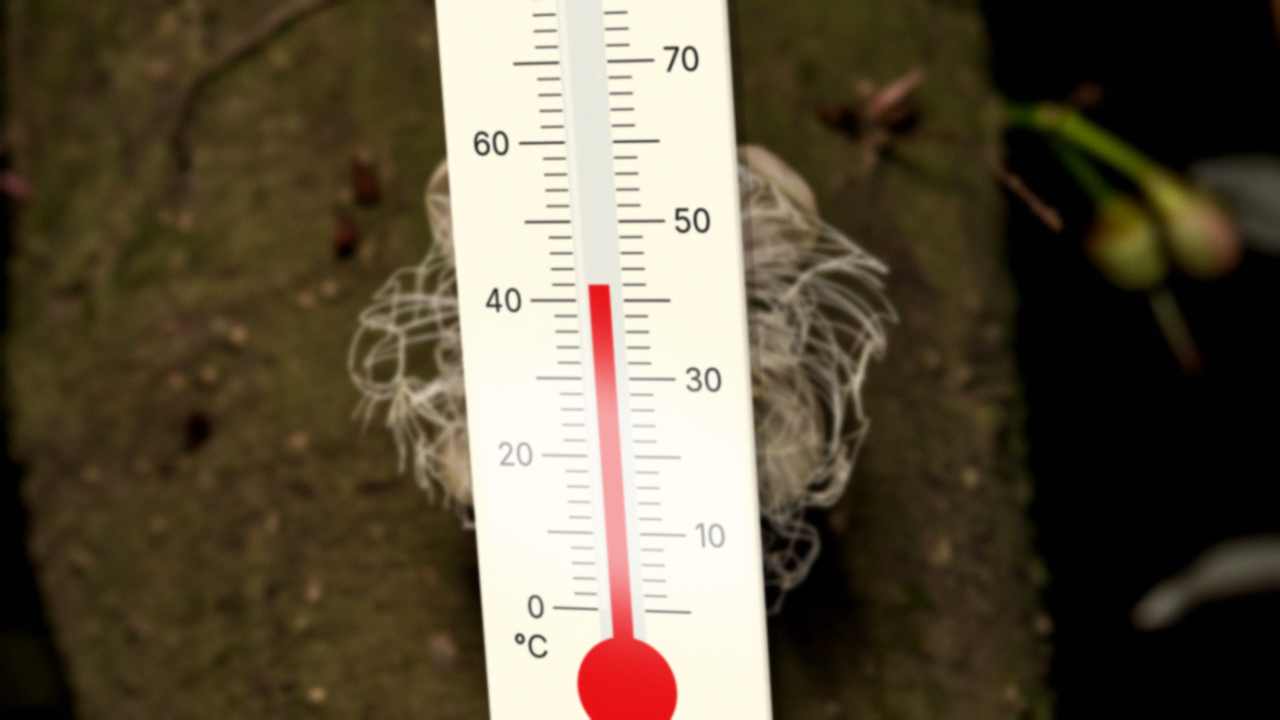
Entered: value=42 unit=°C
